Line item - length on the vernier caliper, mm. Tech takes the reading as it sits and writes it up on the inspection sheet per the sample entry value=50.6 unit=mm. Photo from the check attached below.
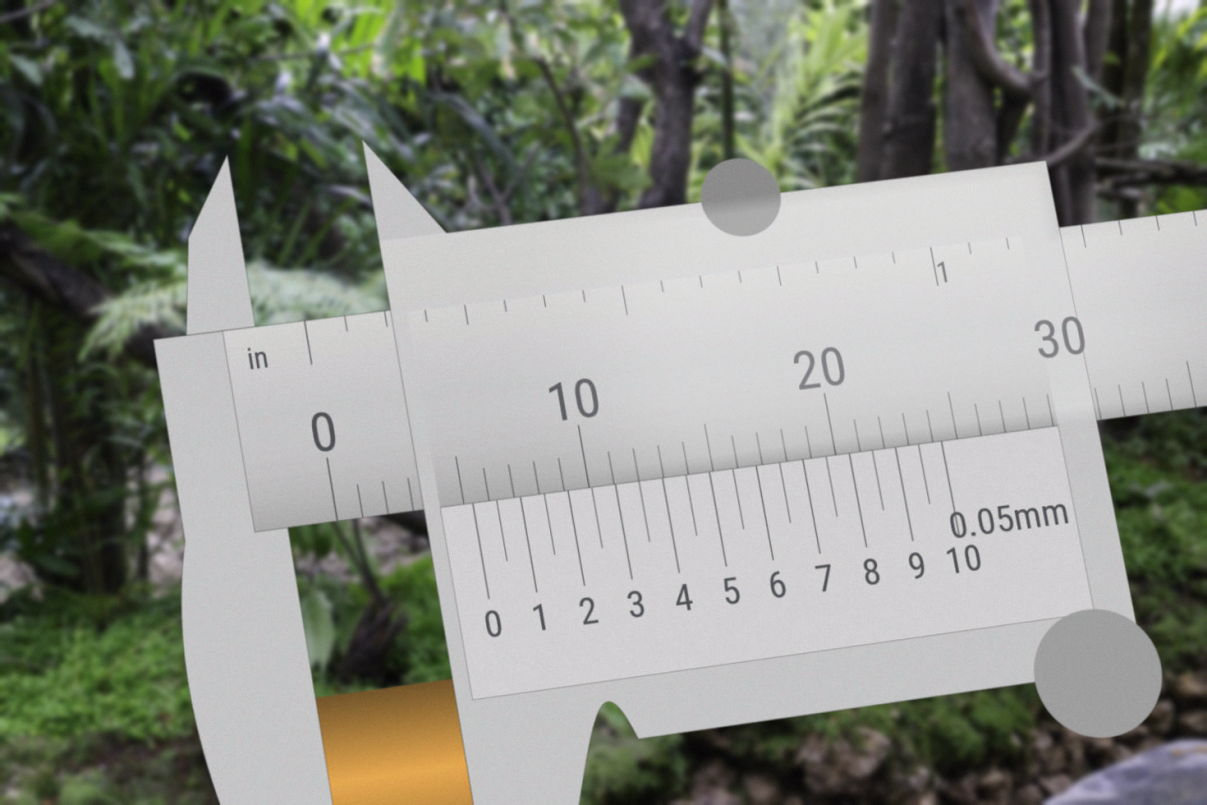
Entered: value=5.35 unit=mm
